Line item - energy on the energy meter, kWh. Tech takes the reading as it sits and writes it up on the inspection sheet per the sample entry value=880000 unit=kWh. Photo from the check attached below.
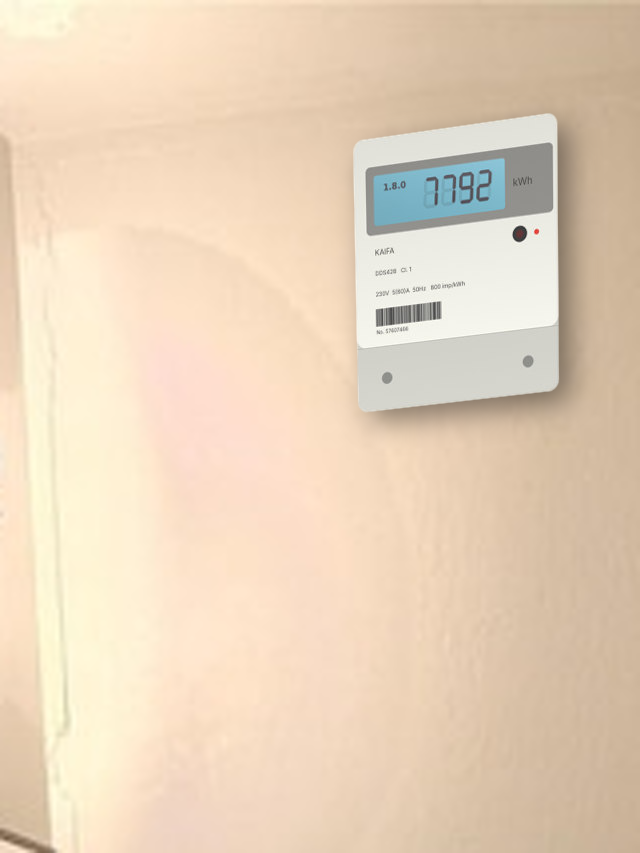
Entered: value=7792 unit=kWh
